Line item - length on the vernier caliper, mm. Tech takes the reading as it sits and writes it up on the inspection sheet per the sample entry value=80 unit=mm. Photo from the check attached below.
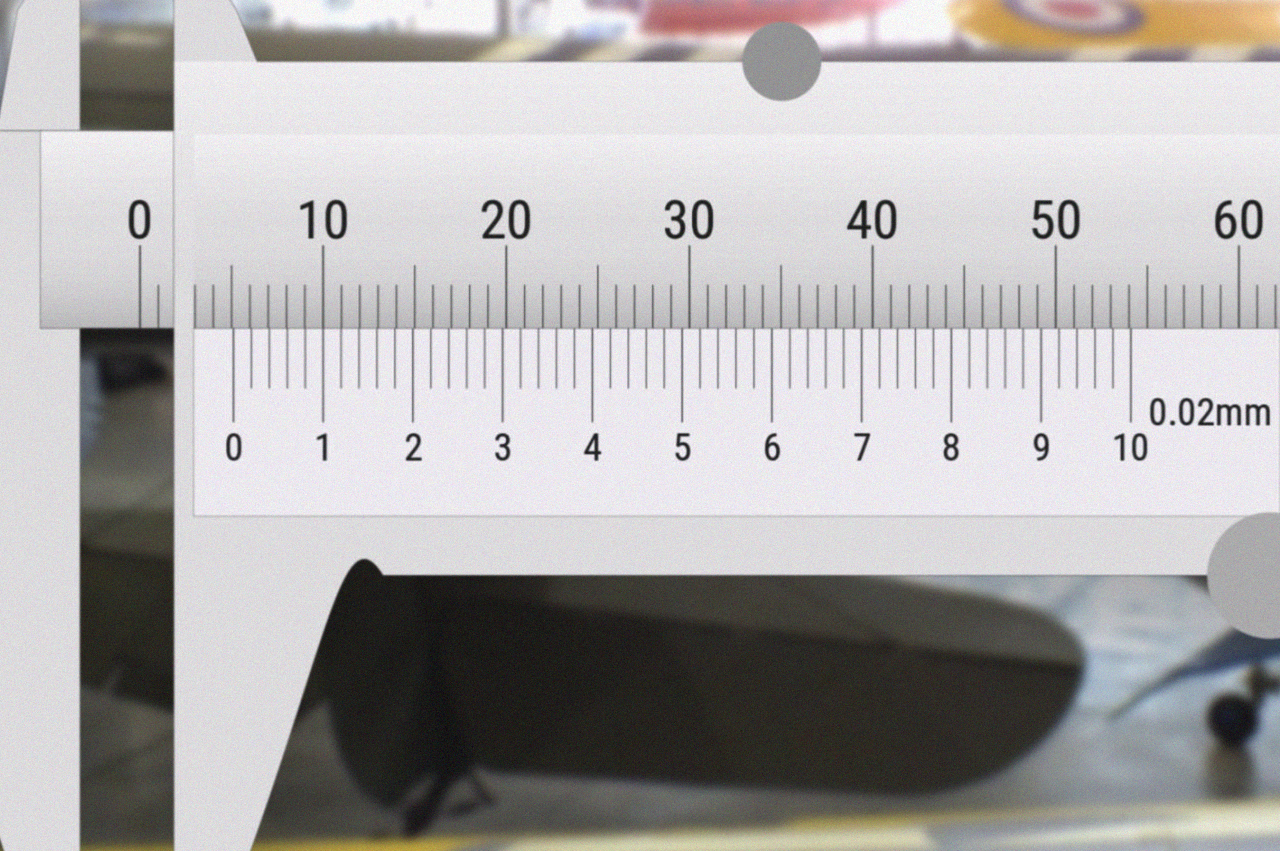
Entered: value=5.1 unit=mm
